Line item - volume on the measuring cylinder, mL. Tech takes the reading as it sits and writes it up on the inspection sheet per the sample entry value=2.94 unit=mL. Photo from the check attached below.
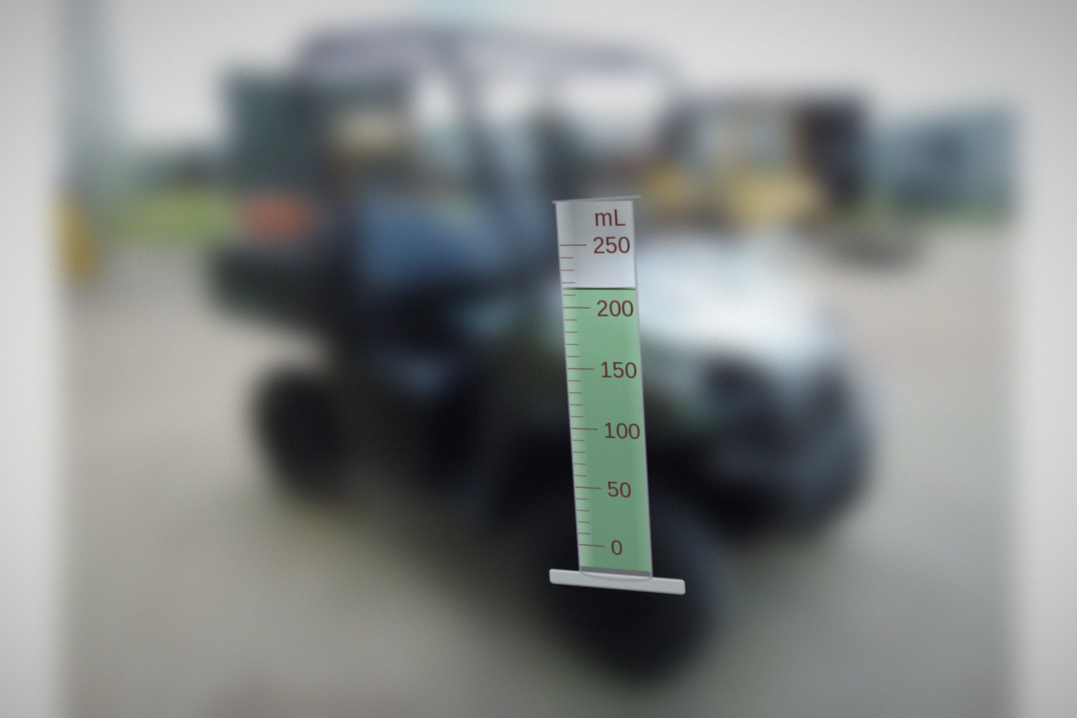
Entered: value=215 unit=mL
